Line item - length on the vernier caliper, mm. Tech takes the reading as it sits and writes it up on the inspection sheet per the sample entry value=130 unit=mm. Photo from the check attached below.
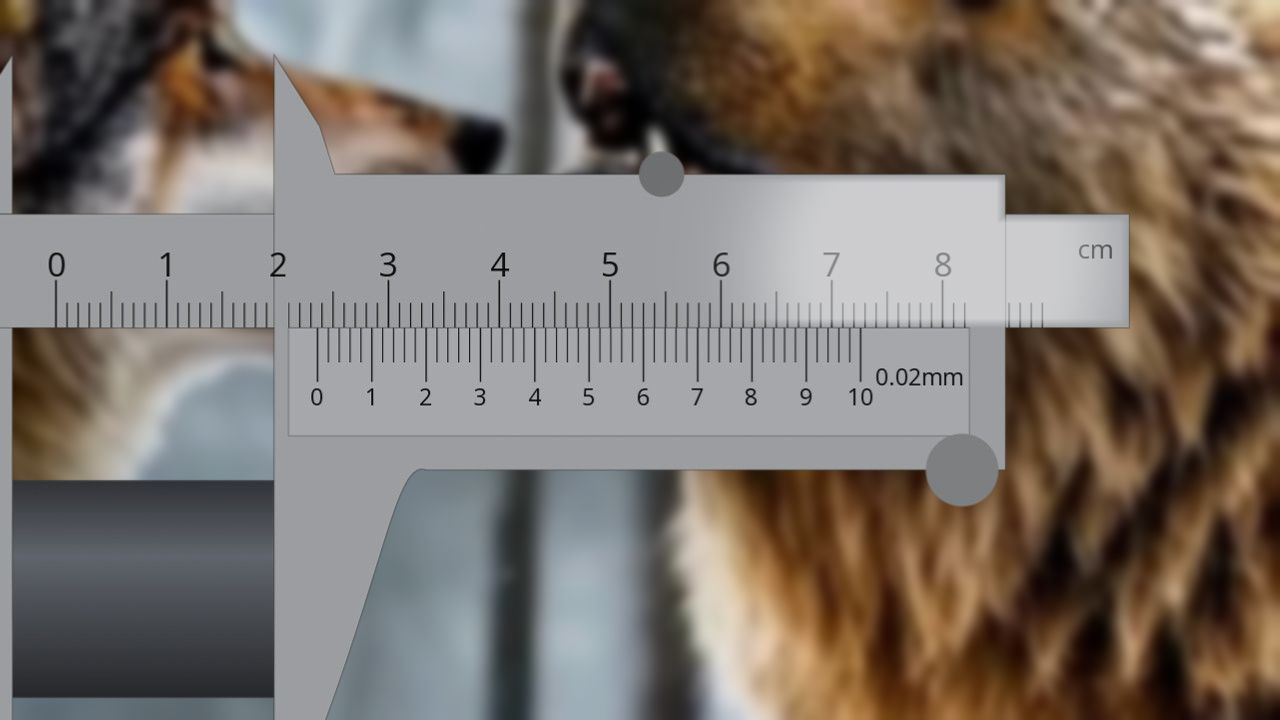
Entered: value=23.6 unit=mm
